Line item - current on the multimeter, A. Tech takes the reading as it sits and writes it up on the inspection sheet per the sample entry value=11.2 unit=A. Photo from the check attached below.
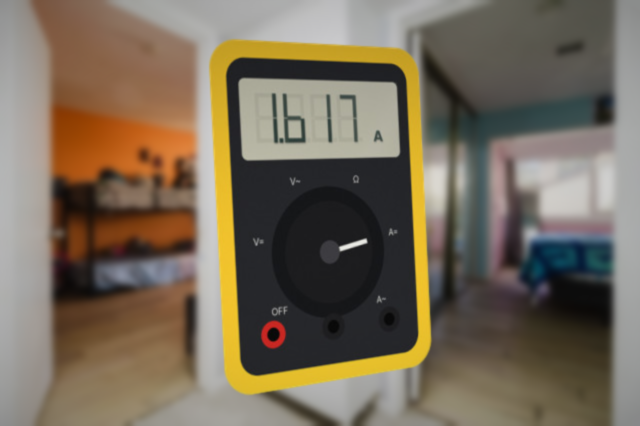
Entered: value=1.617 unit=A
